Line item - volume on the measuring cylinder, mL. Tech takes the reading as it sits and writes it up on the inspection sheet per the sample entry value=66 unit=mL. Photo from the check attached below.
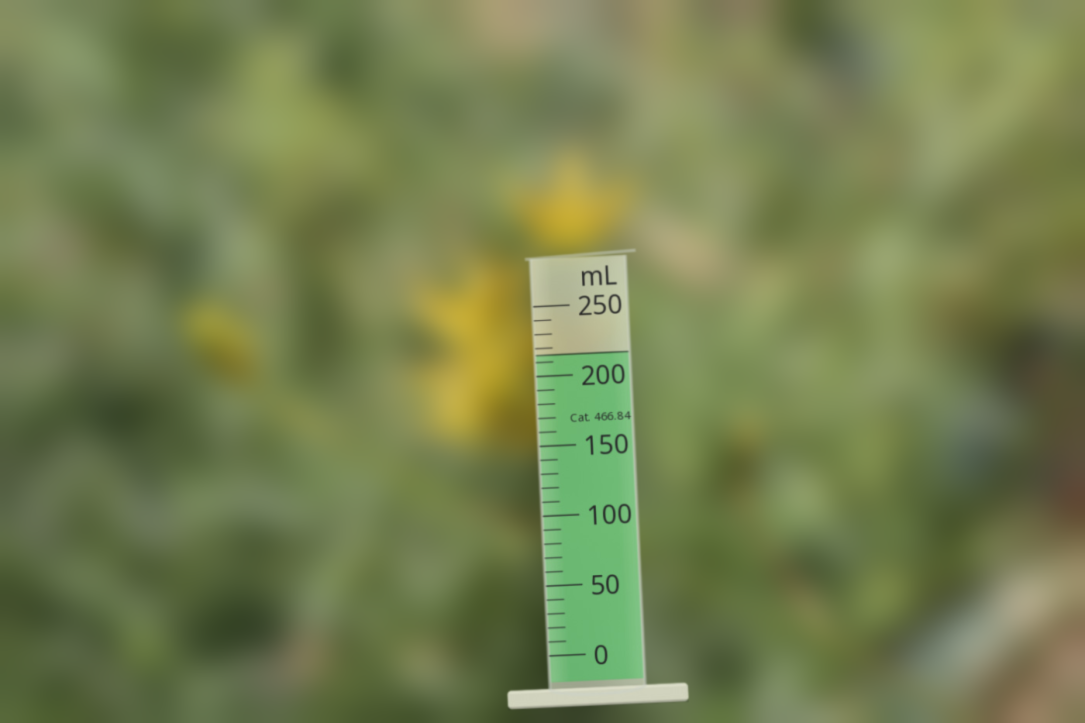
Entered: value=215 unit=mL
